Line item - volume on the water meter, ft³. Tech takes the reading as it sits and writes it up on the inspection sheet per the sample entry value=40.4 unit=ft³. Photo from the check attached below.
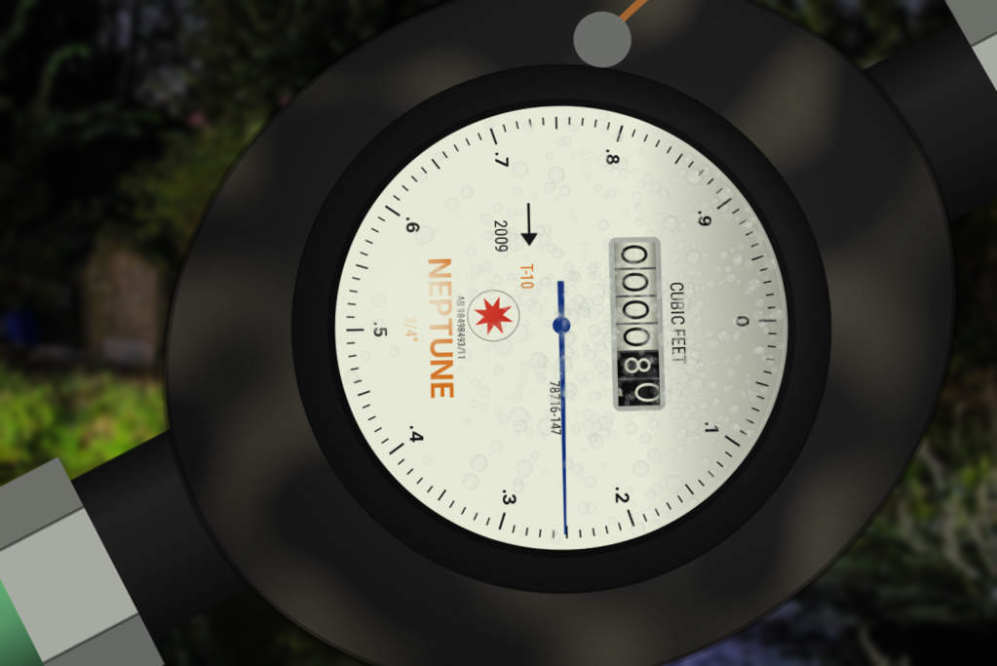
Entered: value=80.25 unit=ft³
